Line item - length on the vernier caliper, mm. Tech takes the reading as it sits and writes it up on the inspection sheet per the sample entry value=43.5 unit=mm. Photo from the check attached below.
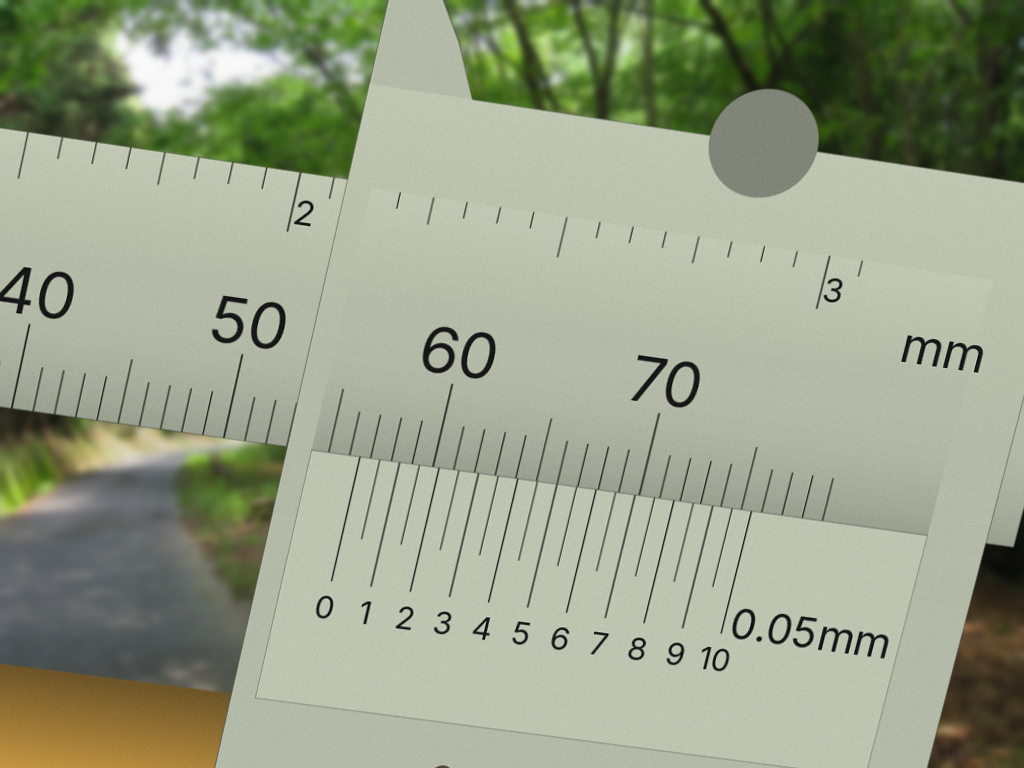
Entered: value=56.5 unit=mm
